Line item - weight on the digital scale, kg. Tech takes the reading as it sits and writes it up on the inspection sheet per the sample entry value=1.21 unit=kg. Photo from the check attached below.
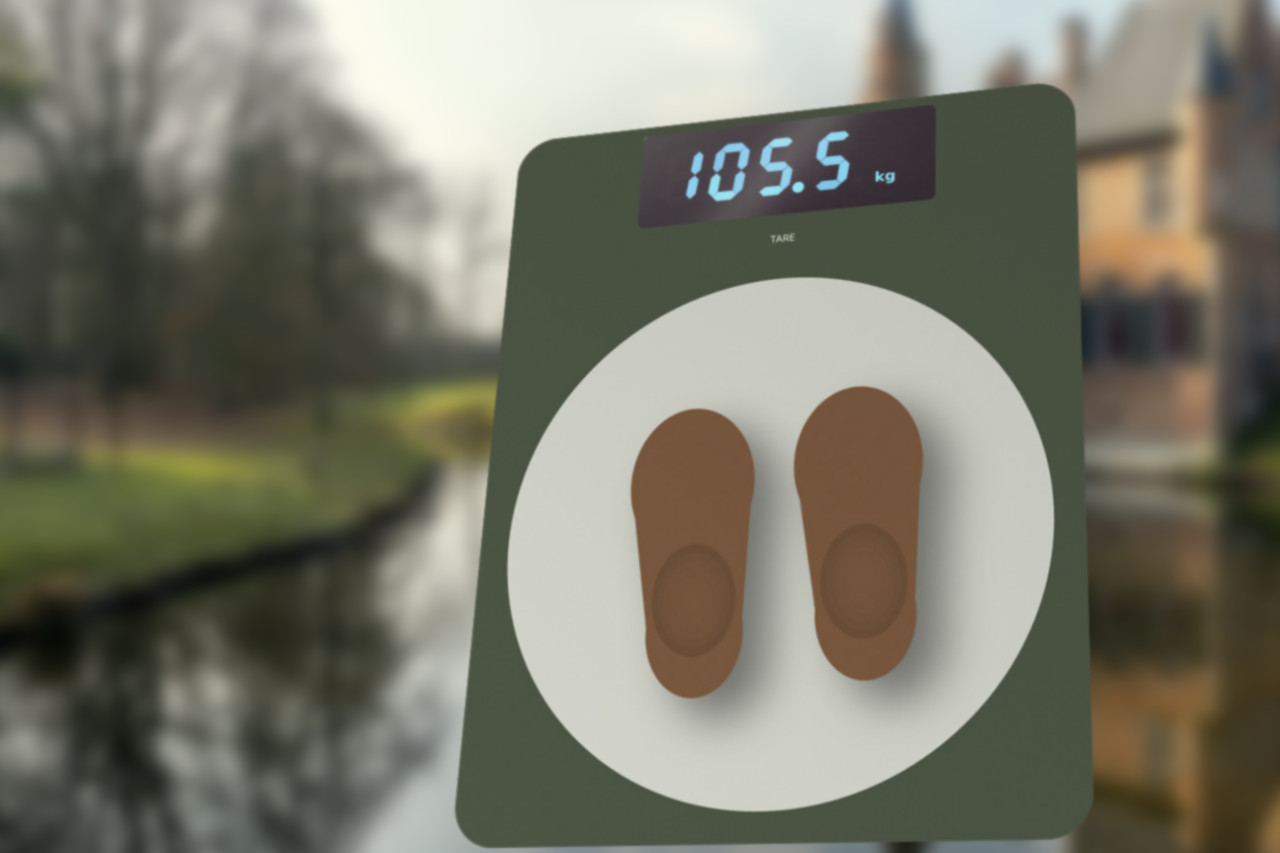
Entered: value=105.5 unit=kg
